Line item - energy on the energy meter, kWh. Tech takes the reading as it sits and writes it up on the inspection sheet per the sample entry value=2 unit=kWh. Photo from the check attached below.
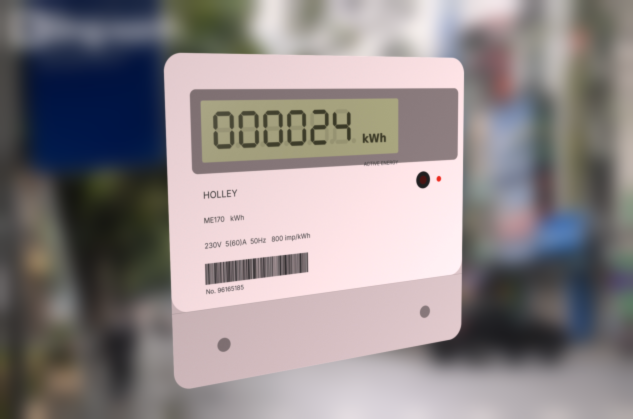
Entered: value=24 unit=kWh
